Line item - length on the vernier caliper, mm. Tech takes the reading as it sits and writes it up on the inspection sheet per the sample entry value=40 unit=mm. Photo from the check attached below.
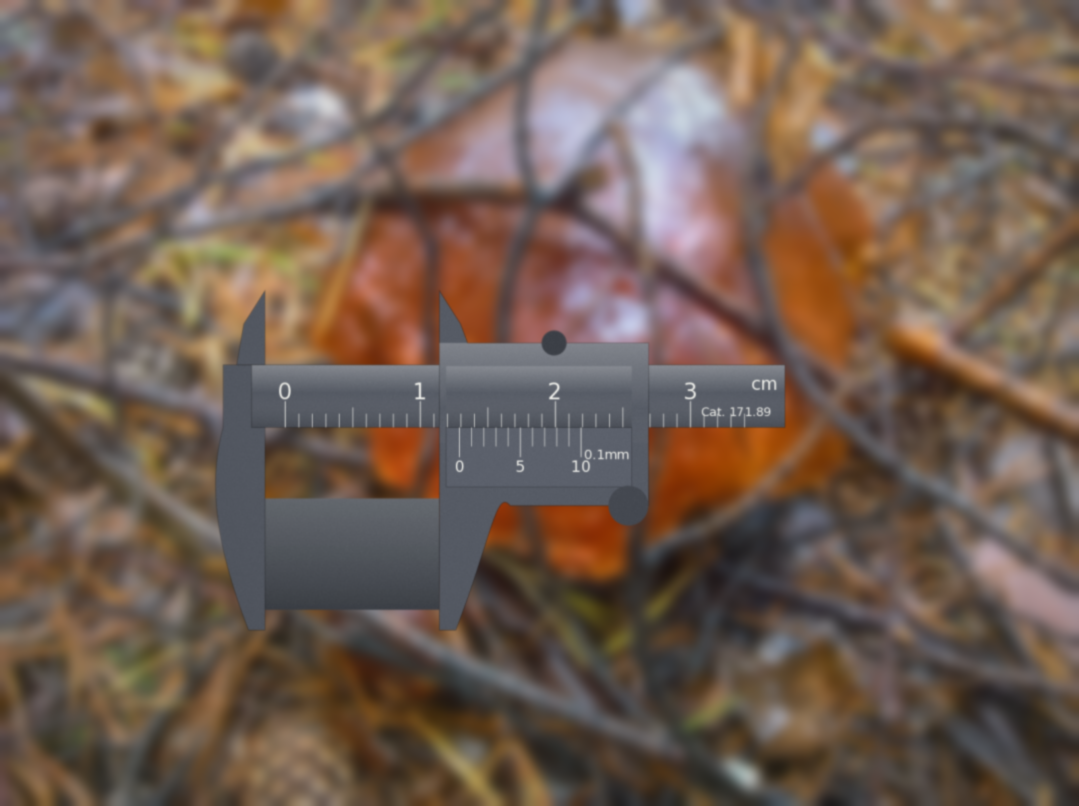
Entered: value=12.9 unit=mm
